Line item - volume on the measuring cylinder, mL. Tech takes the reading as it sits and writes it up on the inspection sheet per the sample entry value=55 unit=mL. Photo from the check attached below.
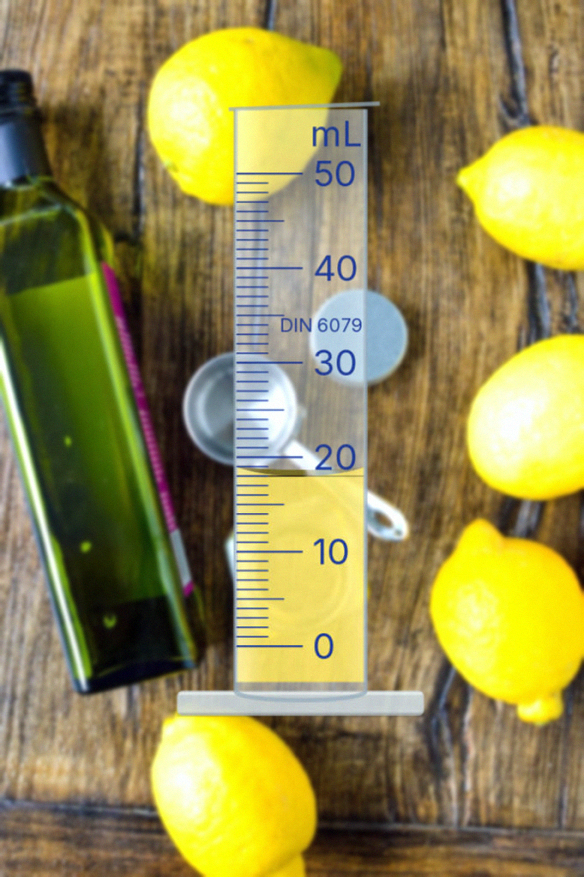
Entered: value=18 unit=mL
